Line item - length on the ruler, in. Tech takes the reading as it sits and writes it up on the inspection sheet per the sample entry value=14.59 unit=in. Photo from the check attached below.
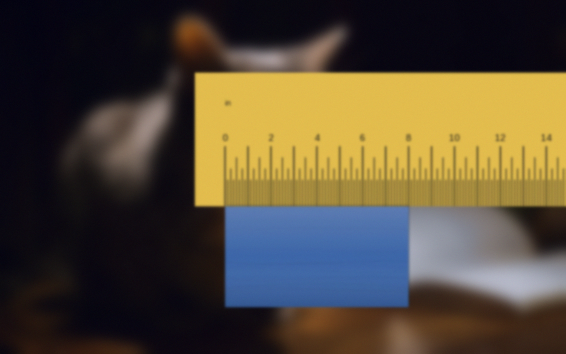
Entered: value=8 unit=in
